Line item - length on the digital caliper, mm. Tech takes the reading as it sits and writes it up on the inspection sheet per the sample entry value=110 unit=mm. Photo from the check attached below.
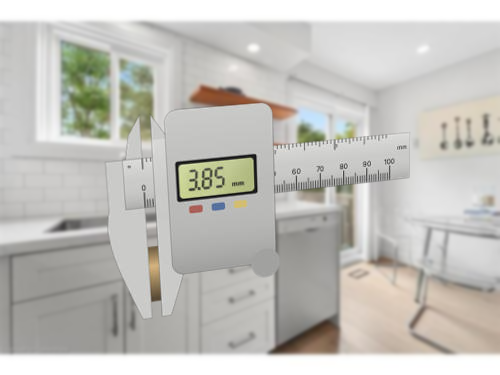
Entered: value=3.85 unit=mm
